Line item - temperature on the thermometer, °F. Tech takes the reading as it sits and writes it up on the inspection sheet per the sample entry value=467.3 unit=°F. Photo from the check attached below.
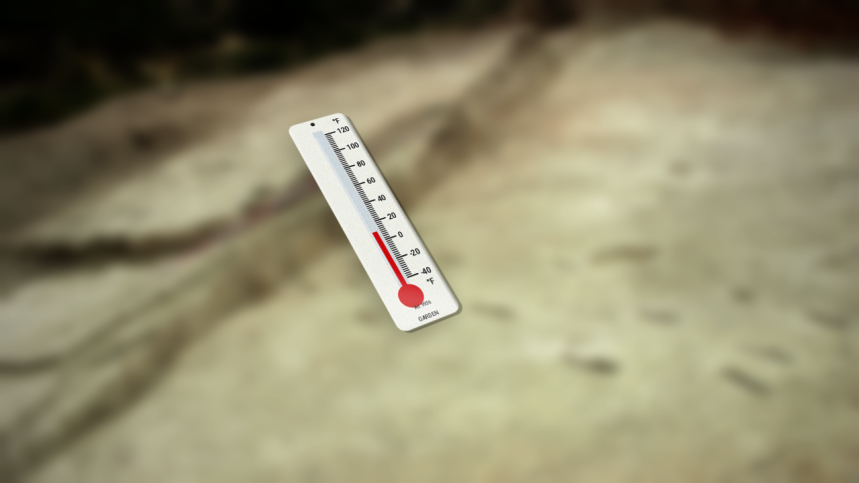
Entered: value=10 unit=°F
